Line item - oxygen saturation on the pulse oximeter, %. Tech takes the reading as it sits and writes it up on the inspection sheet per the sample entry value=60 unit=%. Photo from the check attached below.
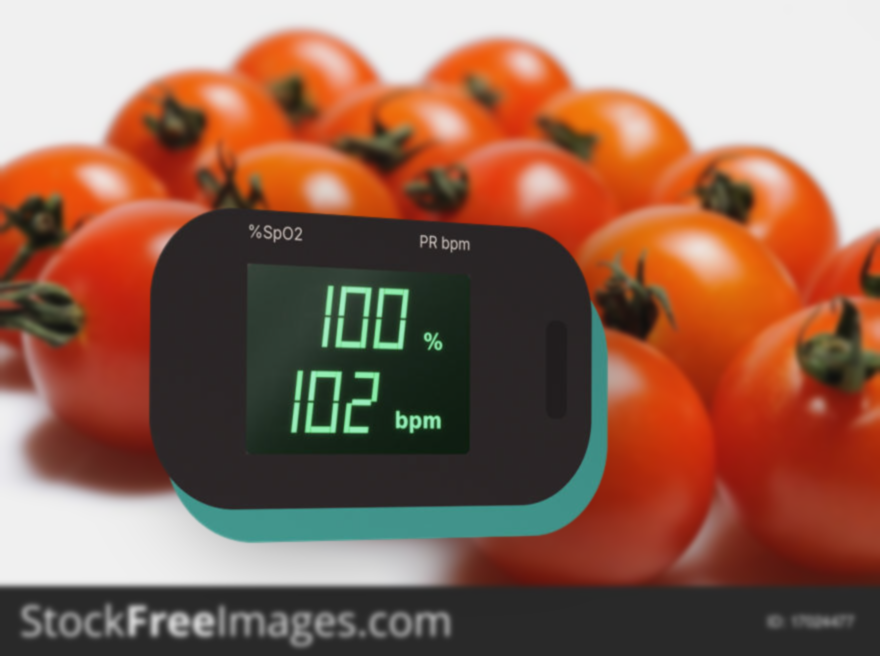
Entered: value=100 unit=%
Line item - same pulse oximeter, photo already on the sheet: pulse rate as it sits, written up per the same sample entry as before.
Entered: value=102 unit=bpm
